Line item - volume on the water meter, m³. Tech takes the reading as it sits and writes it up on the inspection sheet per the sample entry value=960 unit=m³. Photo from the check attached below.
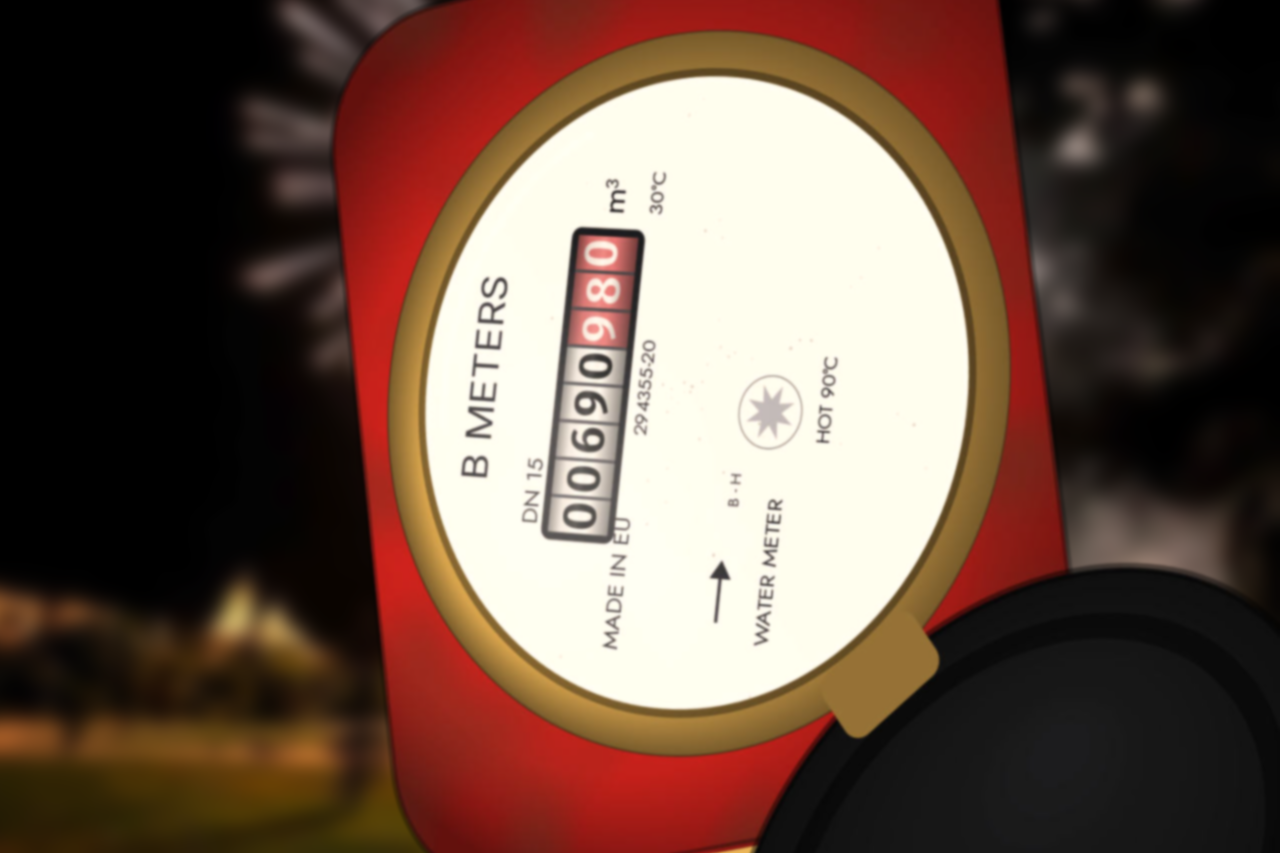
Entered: value=690.980 unit=m³
